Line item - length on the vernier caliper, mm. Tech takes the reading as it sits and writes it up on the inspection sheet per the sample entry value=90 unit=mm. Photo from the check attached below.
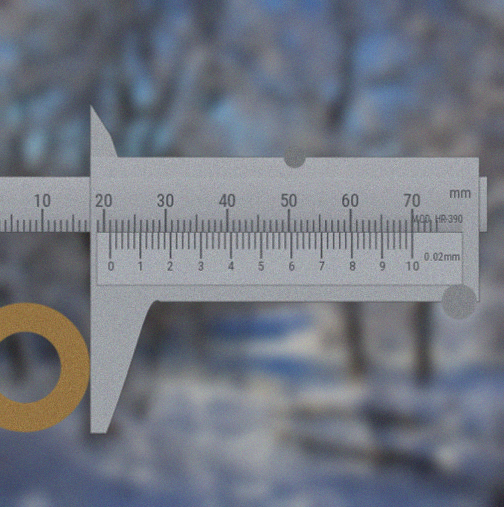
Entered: value=21.0 unit=mm
